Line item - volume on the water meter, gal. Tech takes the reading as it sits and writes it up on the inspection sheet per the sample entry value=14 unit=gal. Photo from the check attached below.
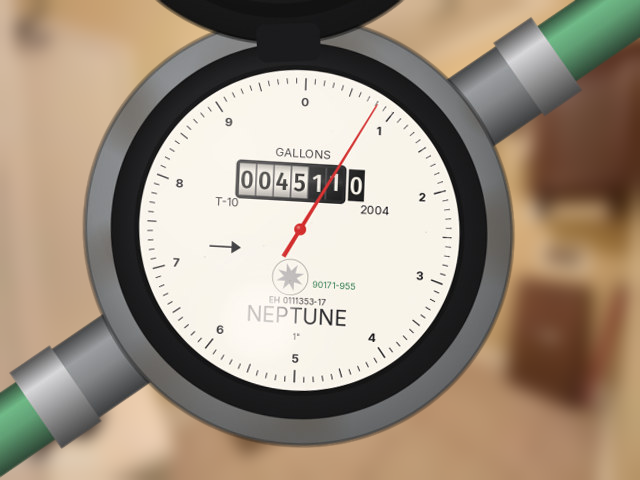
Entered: value=45110.8 unit=gal
